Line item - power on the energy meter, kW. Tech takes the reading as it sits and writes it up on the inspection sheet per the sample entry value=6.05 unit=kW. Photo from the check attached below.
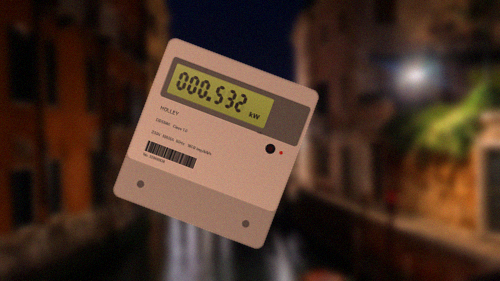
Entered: value=0.532 unit=kW
